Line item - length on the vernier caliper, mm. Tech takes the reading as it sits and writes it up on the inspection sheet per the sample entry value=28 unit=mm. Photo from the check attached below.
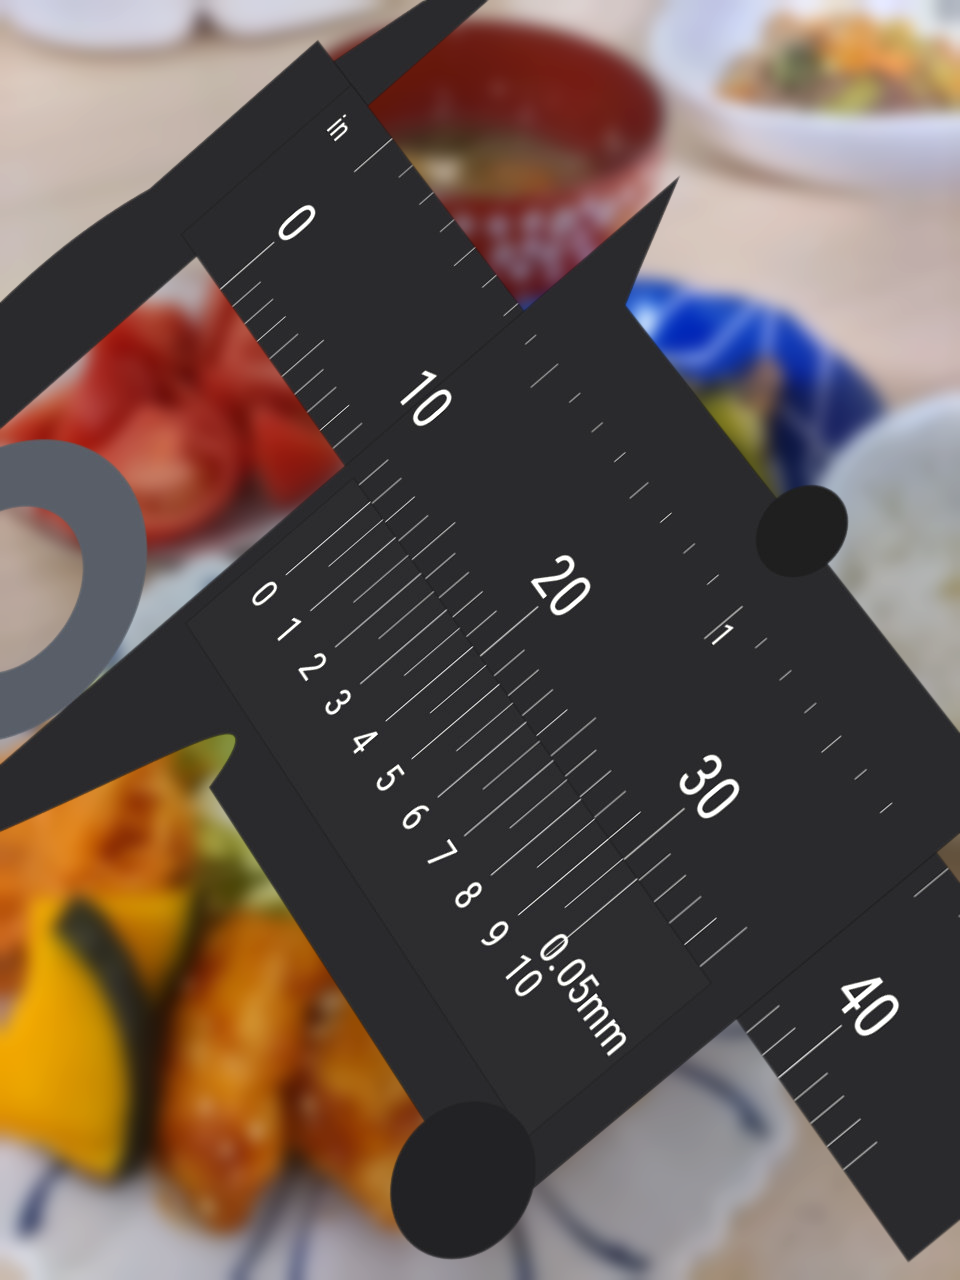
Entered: value=11.9 unit=mm
